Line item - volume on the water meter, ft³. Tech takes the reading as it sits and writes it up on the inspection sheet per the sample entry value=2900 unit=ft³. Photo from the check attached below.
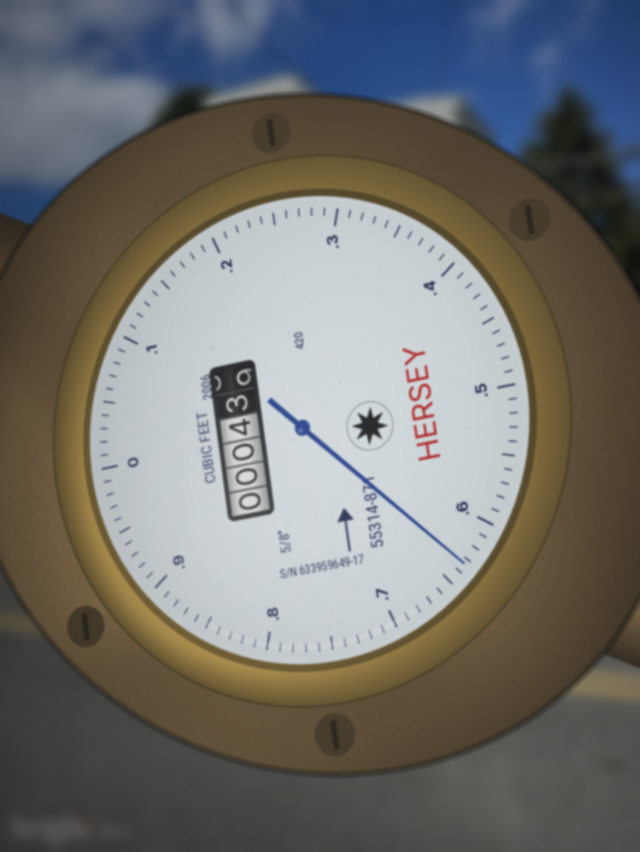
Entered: value=438.63 unit=ft³
